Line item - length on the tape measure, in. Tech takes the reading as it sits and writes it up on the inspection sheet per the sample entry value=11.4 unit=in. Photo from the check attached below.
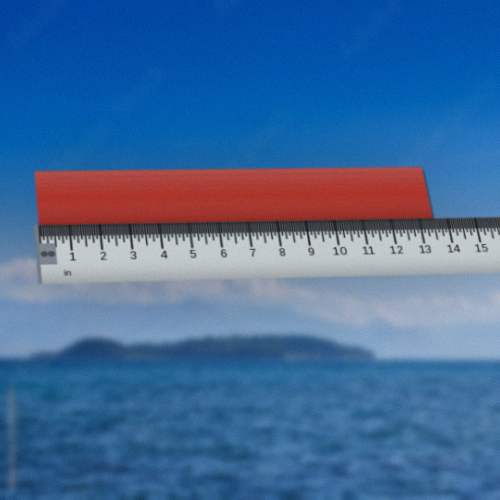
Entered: value=13.5 unit=in
